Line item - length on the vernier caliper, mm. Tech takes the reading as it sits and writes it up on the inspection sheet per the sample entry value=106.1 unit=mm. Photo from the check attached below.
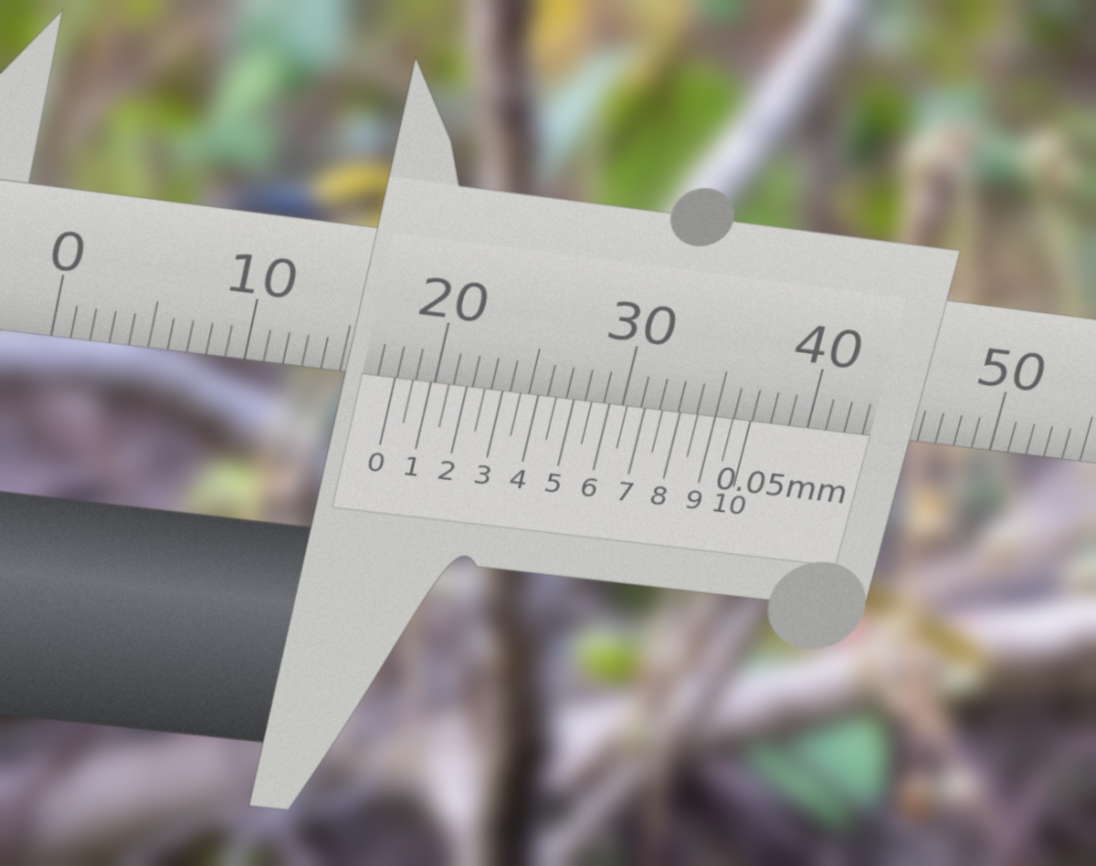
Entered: value=17.9 unit=mm
